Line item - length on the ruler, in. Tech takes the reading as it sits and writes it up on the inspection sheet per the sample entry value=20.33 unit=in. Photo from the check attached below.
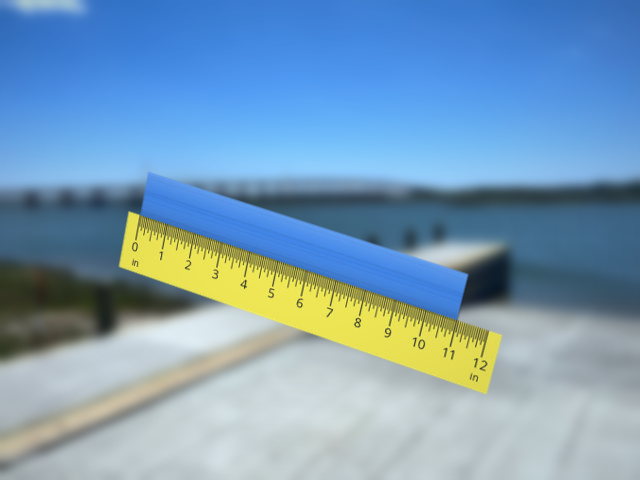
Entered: value=11 unit=in
